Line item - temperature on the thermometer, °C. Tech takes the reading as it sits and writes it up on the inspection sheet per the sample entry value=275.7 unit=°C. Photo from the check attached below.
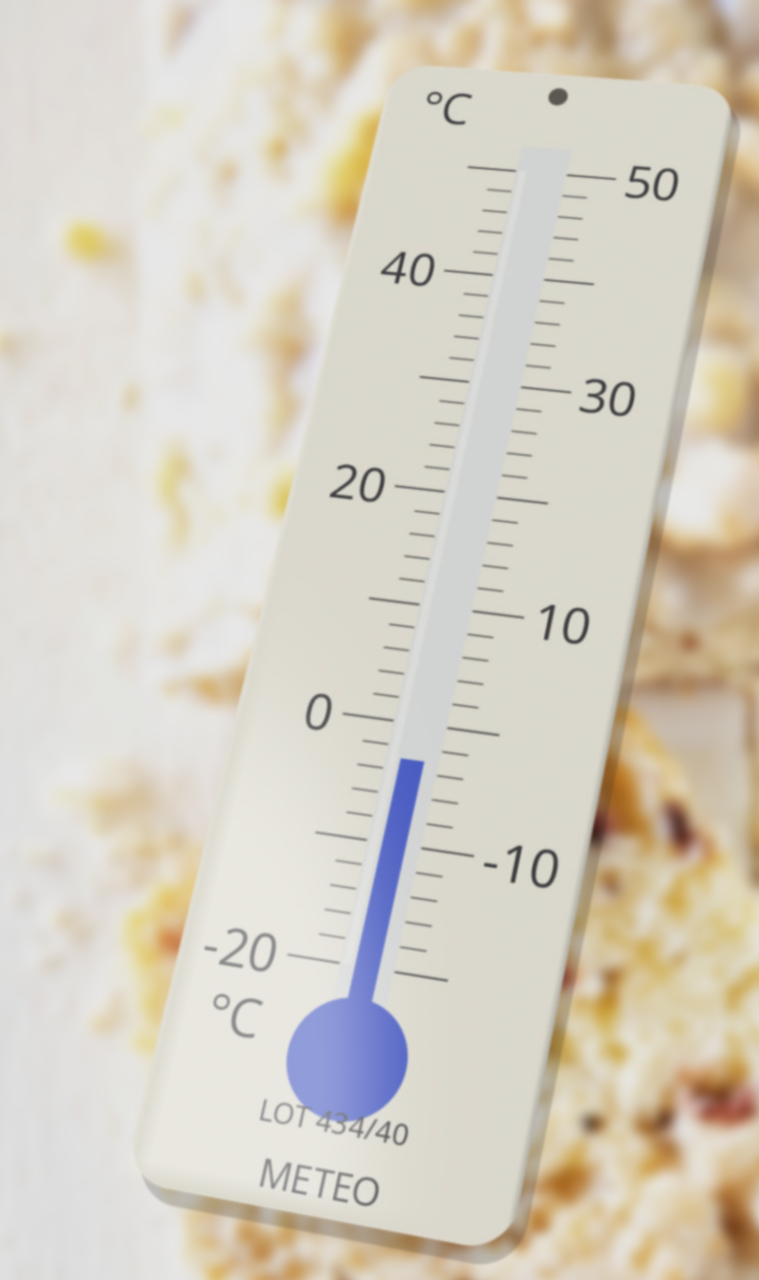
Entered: value=-3 unit=°C
